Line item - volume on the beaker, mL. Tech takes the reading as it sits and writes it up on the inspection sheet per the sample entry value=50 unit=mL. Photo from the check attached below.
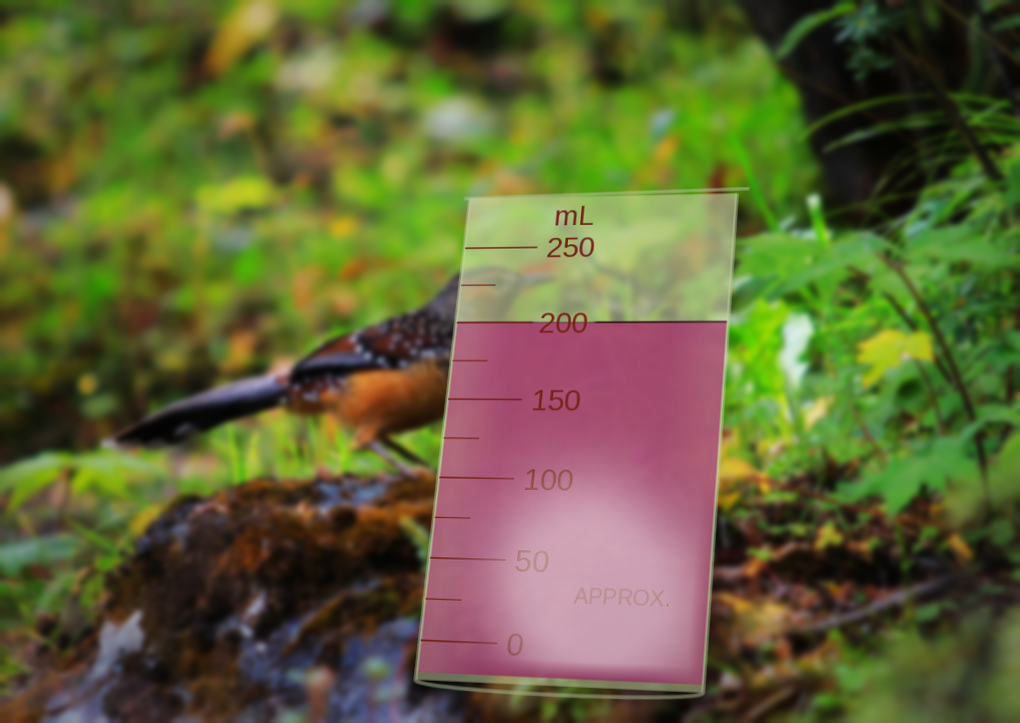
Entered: value=200 unit=mL
